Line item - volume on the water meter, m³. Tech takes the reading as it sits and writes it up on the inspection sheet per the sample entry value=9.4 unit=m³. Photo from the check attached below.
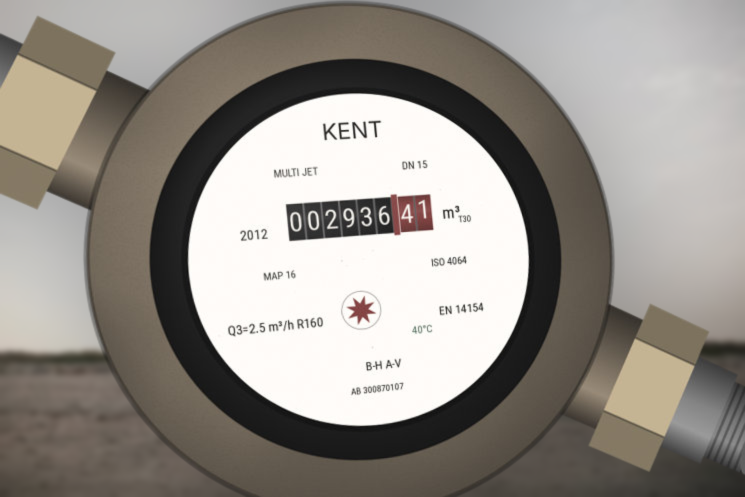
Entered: value=2936.41 unit=m³
